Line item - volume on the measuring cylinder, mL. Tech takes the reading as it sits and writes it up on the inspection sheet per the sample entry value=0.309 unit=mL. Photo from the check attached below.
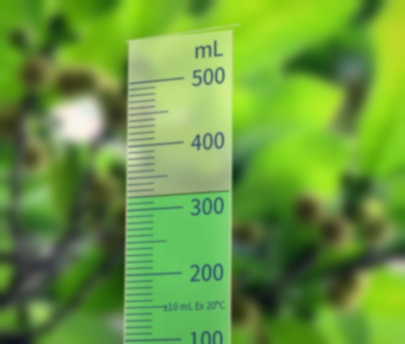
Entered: value=320 unit=mL
